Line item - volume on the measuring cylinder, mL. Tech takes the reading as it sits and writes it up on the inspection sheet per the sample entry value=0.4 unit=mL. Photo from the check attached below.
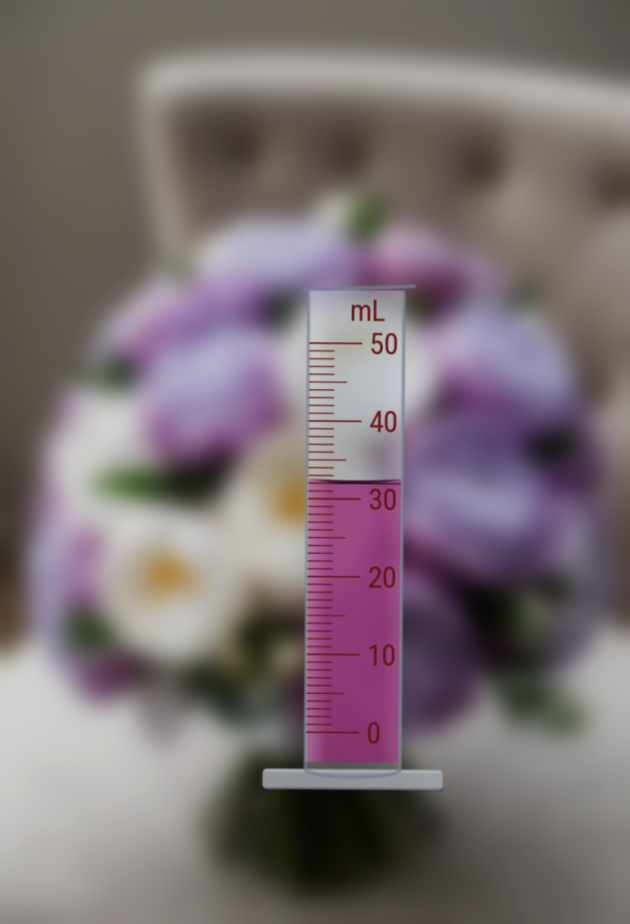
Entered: value=32 unit=mL
